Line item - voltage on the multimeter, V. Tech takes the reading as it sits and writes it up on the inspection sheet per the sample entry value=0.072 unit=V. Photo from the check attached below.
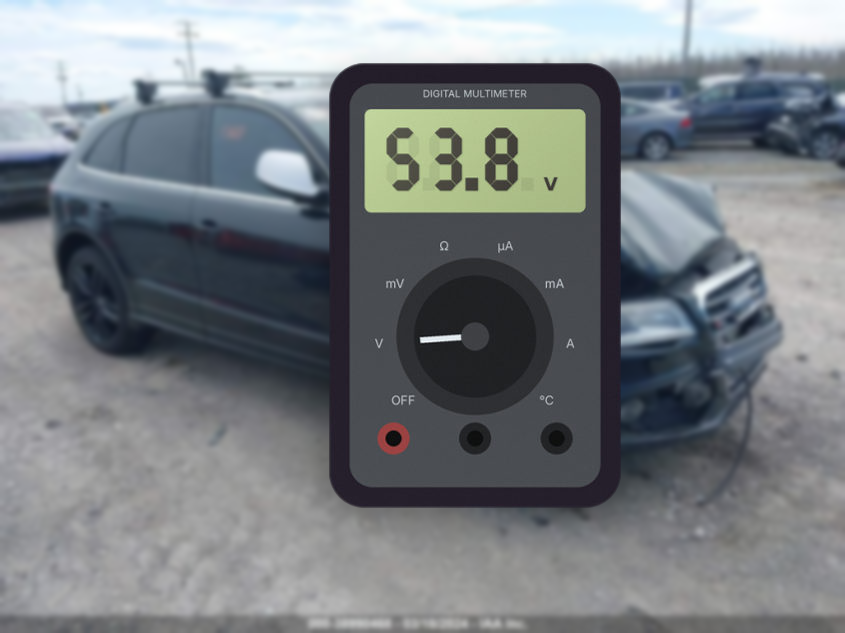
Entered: value=53.8 unit=V
